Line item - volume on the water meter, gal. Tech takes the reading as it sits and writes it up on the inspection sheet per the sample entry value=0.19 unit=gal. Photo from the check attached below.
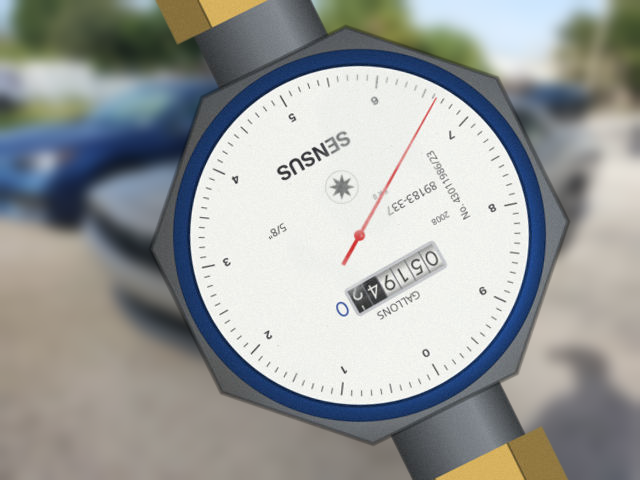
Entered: value=519416.6 unit=gal
